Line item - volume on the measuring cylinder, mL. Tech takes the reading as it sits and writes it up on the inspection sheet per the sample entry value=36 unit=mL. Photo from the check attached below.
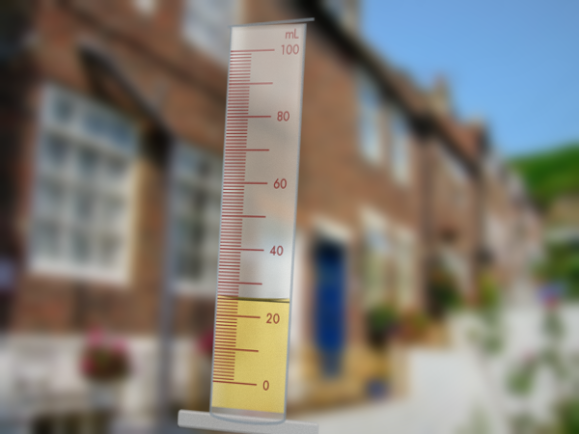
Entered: value=25 unit=mL
